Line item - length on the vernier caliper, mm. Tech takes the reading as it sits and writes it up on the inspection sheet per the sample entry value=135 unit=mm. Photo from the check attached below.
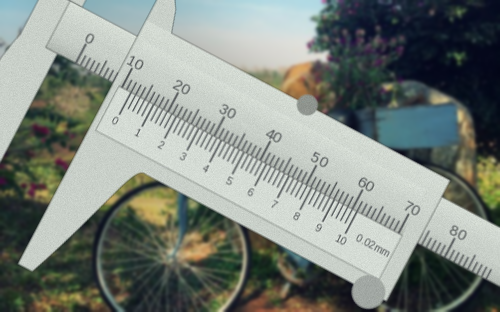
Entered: value=12.0 unit=mm
